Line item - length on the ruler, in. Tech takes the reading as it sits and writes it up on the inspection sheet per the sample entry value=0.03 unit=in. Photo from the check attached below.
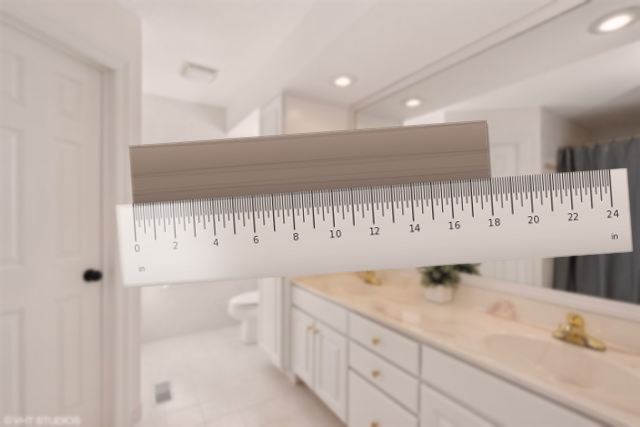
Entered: value=18 unit=in
